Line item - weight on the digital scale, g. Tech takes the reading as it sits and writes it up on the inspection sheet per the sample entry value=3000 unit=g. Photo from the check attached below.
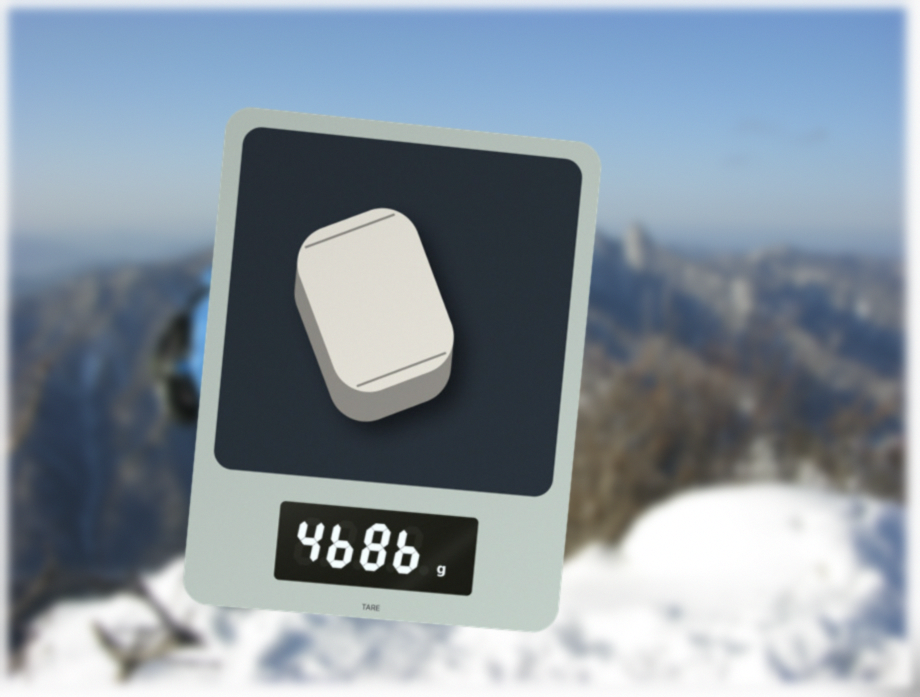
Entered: value=4686 unit=g
